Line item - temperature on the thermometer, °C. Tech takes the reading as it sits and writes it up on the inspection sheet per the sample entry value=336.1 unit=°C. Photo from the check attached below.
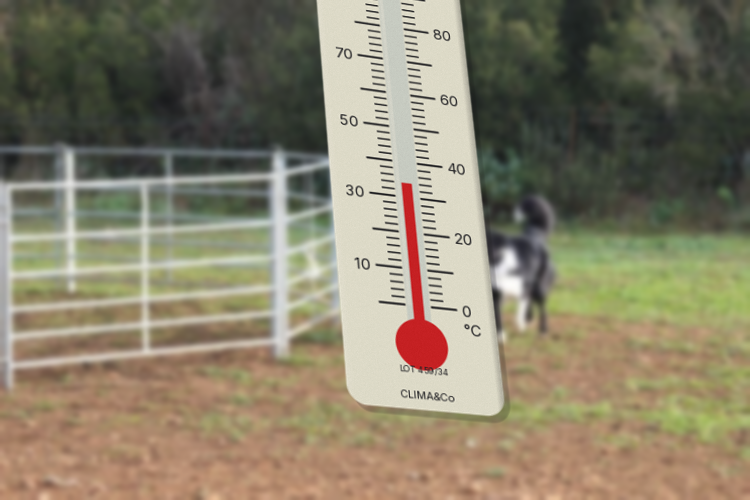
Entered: value=34 unit=°C
